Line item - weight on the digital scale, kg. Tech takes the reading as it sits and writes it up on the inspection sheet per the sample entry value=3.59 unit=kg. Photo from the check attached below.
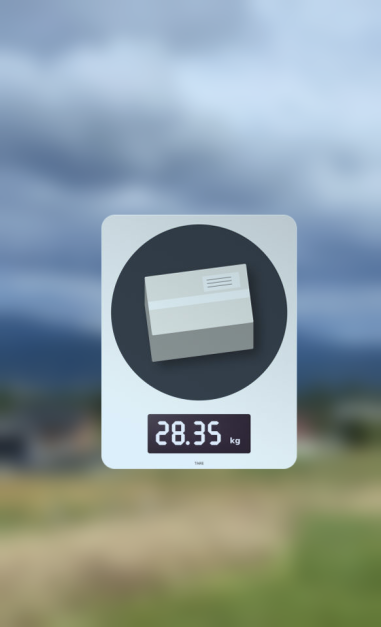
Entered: value=28.35 unit=kg
